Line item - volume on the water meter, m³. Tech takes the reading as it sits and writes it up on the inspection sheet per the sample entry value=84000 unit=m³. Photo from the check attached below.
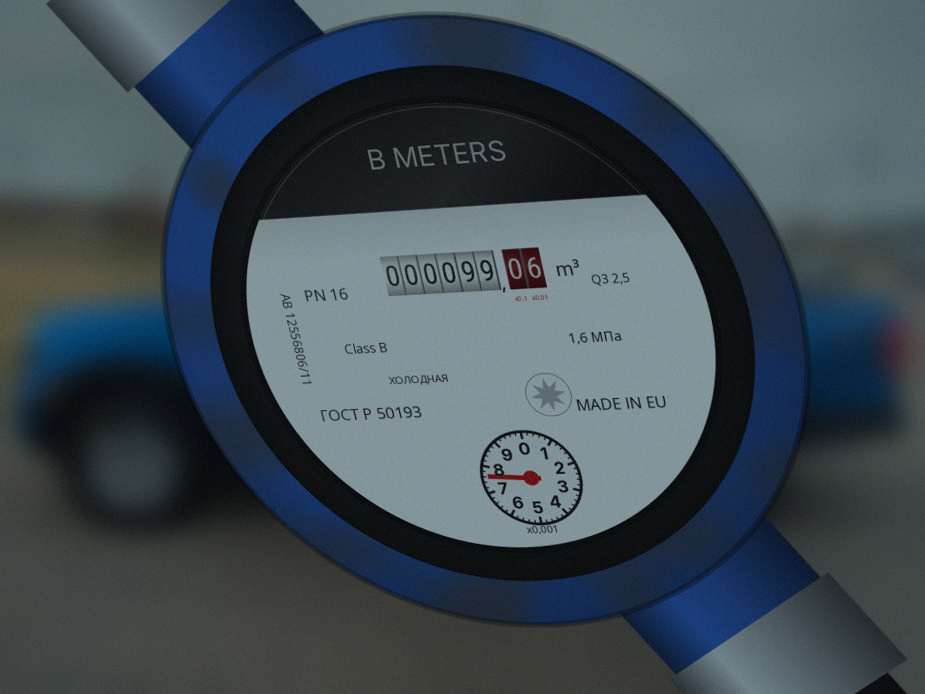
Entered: value=99.067 unit=m³
